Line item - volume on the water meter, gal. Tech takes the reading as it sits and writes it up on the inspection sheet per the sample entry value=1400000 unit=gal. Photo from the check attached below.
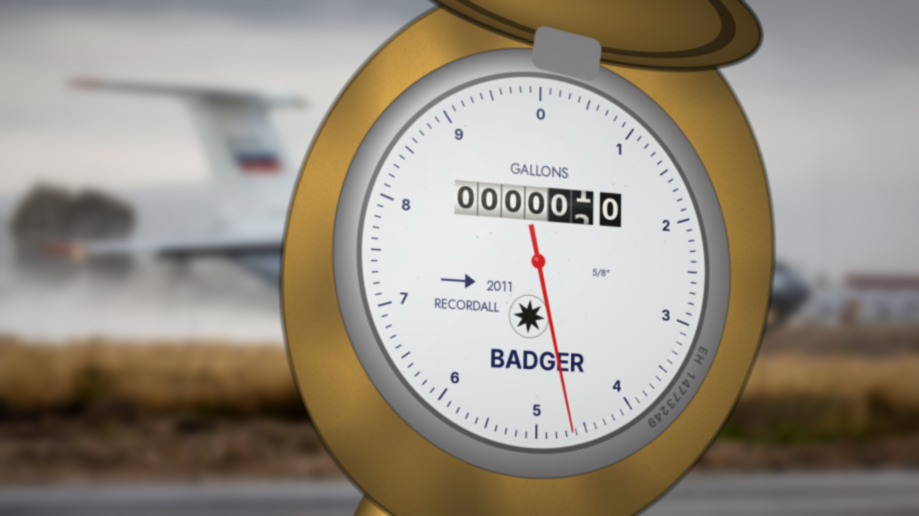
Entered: value=14.6 unit=gal
